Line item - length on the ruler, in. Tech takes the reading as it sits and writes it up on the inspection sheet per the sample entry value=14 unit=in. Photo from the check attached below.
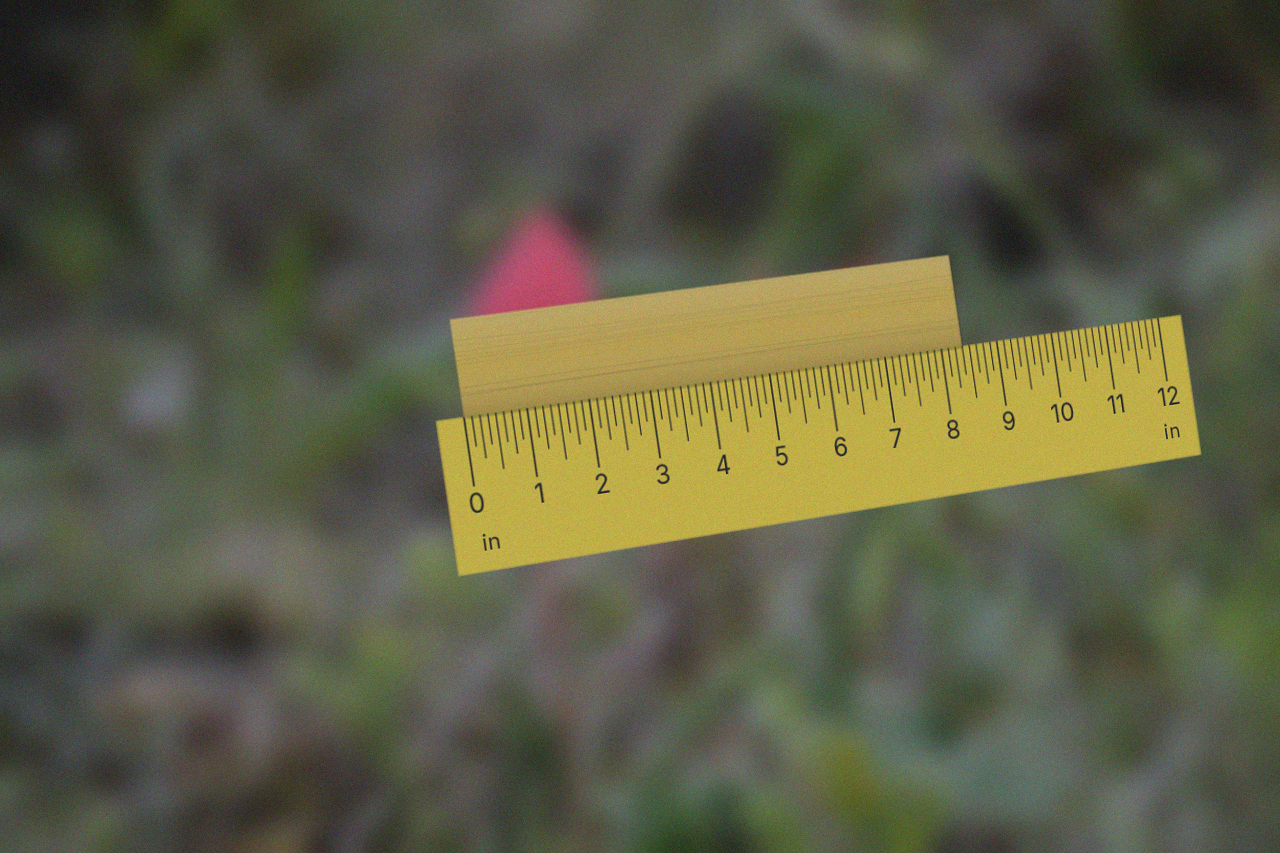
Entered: value=8.375 unit=in
